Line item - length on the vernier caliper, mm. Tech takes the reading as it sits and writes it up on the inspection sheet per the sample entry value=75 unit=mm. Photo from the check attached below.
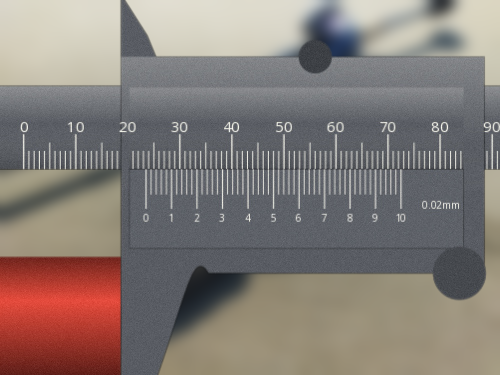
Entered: value=23.5 unit=mm
